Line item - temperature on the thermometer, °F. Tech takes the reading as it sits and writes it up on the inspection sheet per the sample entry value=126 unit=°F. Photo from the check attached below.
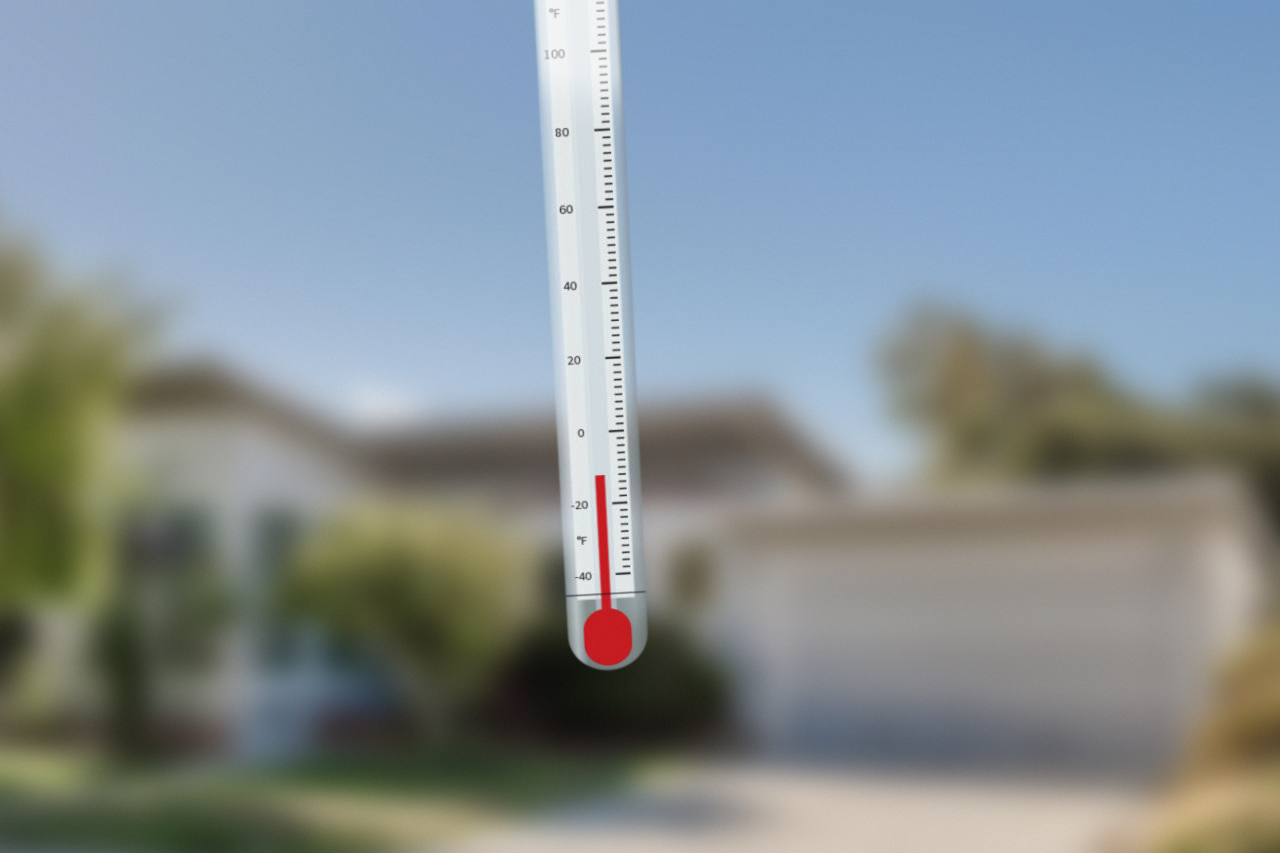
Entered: value=-12 unit=°F
